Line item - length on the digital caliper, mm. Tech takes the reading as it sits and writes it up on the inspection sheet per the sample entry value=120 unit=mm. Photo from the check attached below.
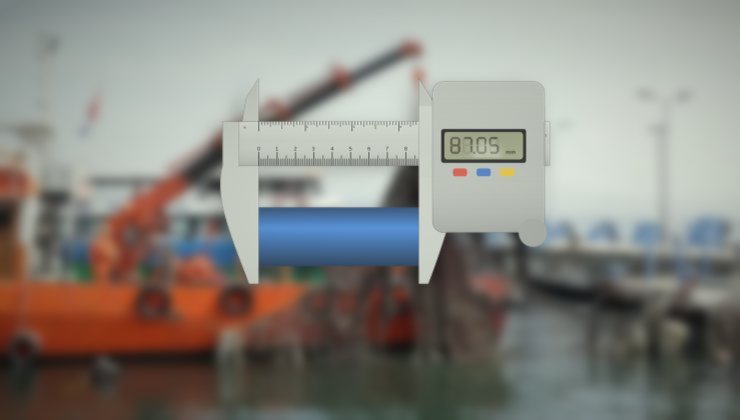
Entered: value=87.05 unit=mm
